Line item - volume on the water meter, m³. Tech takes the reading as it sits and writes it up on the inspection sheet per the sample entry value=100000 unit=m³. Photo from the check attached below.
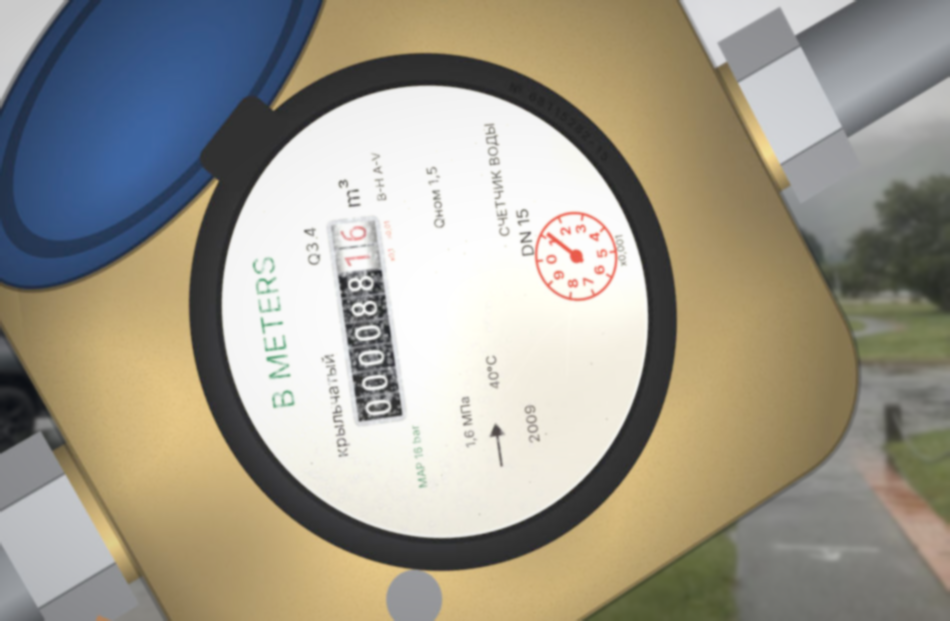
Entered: value=88.161 unit=m³
